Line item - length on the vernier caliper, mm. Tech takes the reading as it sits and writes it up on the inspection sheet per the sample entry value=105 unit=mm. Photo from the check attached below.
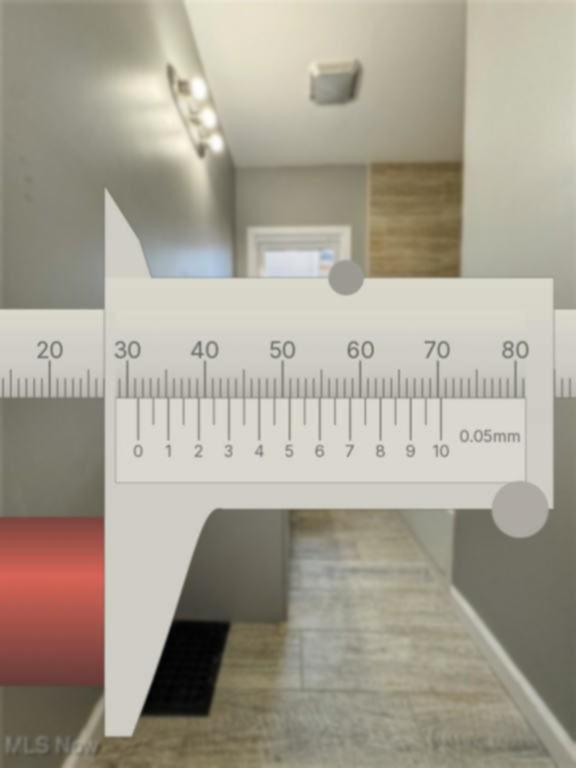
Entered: value=31.4 unit=mm
